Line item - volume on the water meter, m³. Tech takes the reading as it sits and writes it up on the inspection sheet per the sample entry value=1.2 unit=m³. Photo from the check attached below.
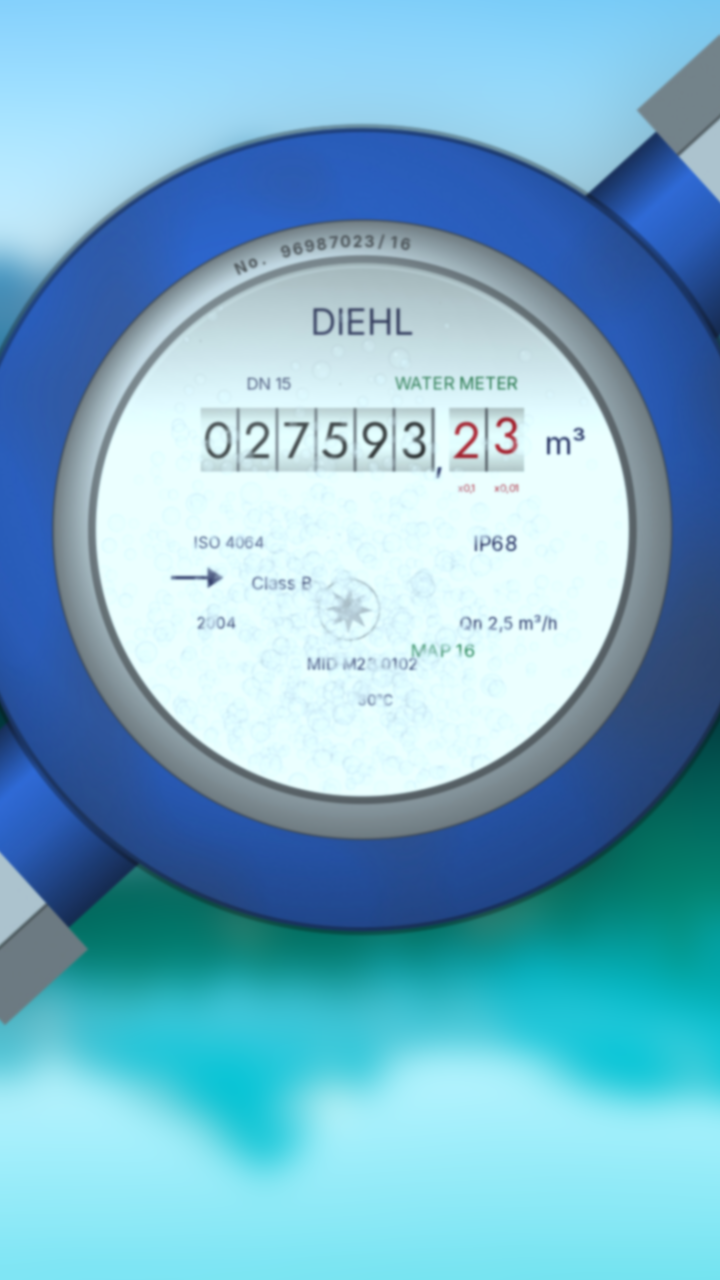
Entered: value=27593.23 unit=m³
